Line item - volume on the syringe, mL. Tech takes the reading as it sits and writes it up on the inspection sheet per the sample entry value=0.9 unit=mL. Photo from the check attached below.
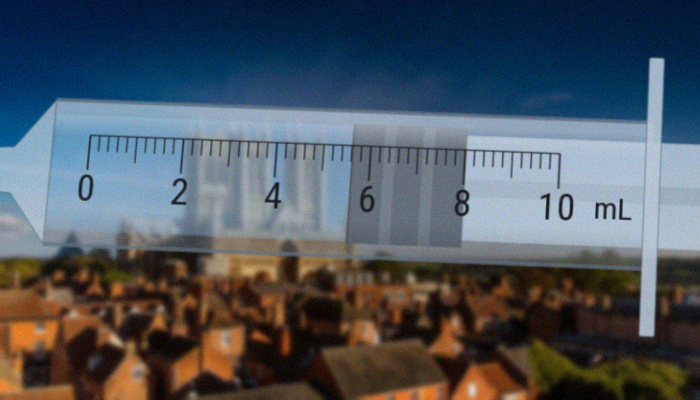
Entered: value=5.6 unit=mL
